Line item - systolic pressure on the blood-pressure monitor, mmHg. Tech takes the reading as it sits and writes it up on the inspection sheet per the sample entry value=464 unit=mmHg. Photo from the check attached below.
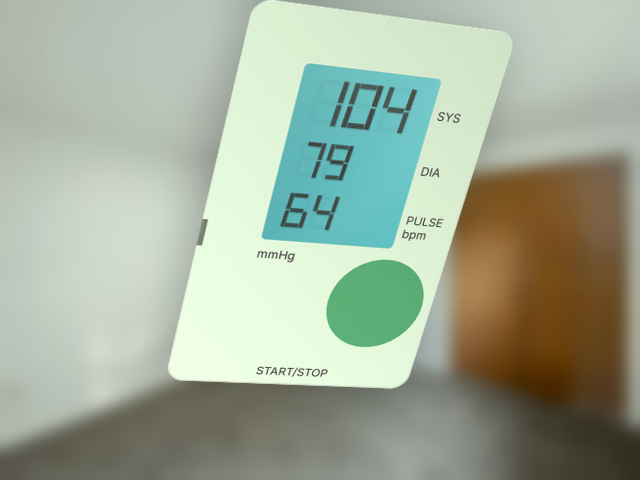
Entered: value=104 unit=mmHg
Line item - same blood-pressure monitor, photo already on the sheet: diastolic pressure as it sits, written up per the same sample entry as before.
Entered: value=79 unit=mmHg
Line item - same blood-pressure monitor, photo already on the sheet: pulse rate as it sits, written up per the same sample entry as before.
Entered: value=64 unit=bpm
